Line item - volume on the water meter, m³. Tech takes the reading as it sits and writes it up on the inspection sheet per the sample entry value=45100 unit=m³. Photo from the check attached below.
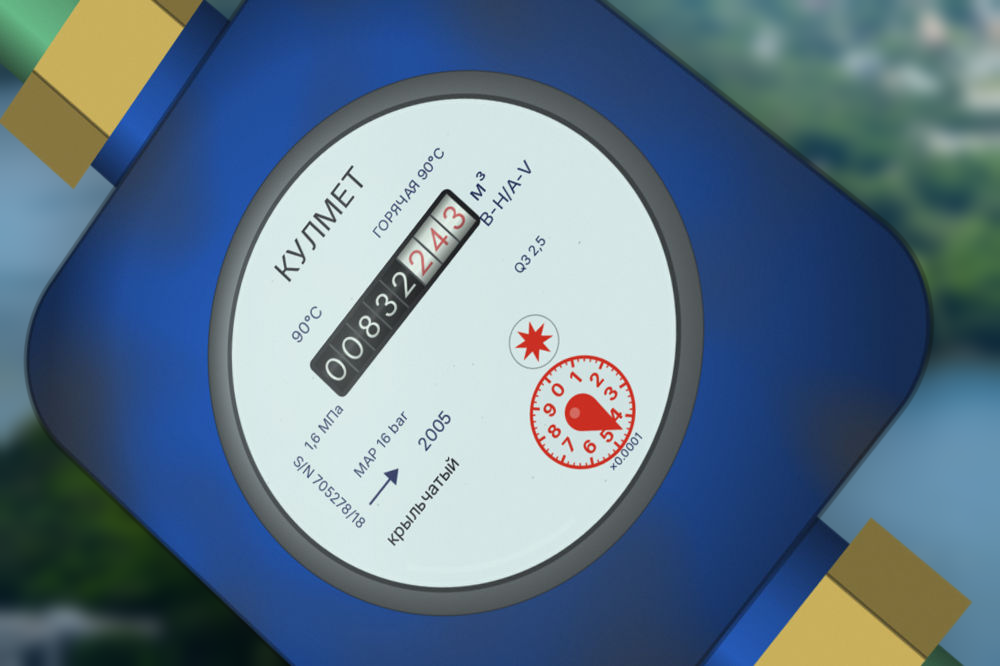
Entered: value=832.2434 unit=m³
